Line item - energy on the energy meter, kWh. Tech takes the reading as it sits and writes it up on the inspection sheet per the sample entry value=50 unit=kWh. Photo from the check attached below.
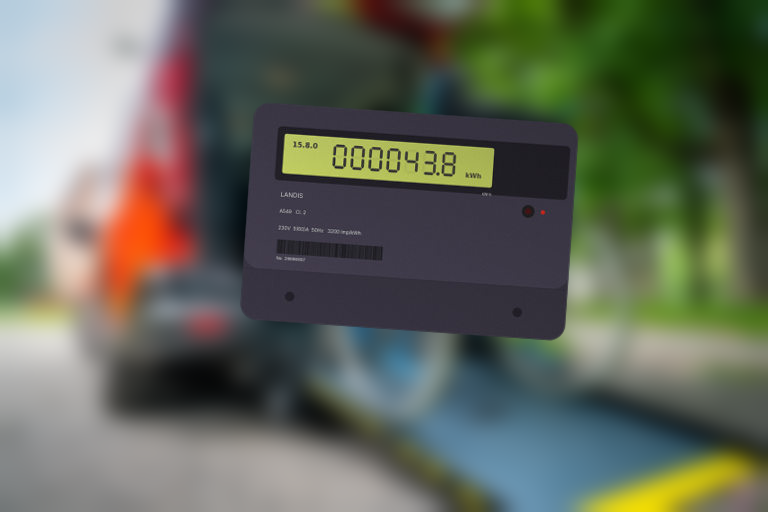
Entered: value=43.8 unit=kWh
